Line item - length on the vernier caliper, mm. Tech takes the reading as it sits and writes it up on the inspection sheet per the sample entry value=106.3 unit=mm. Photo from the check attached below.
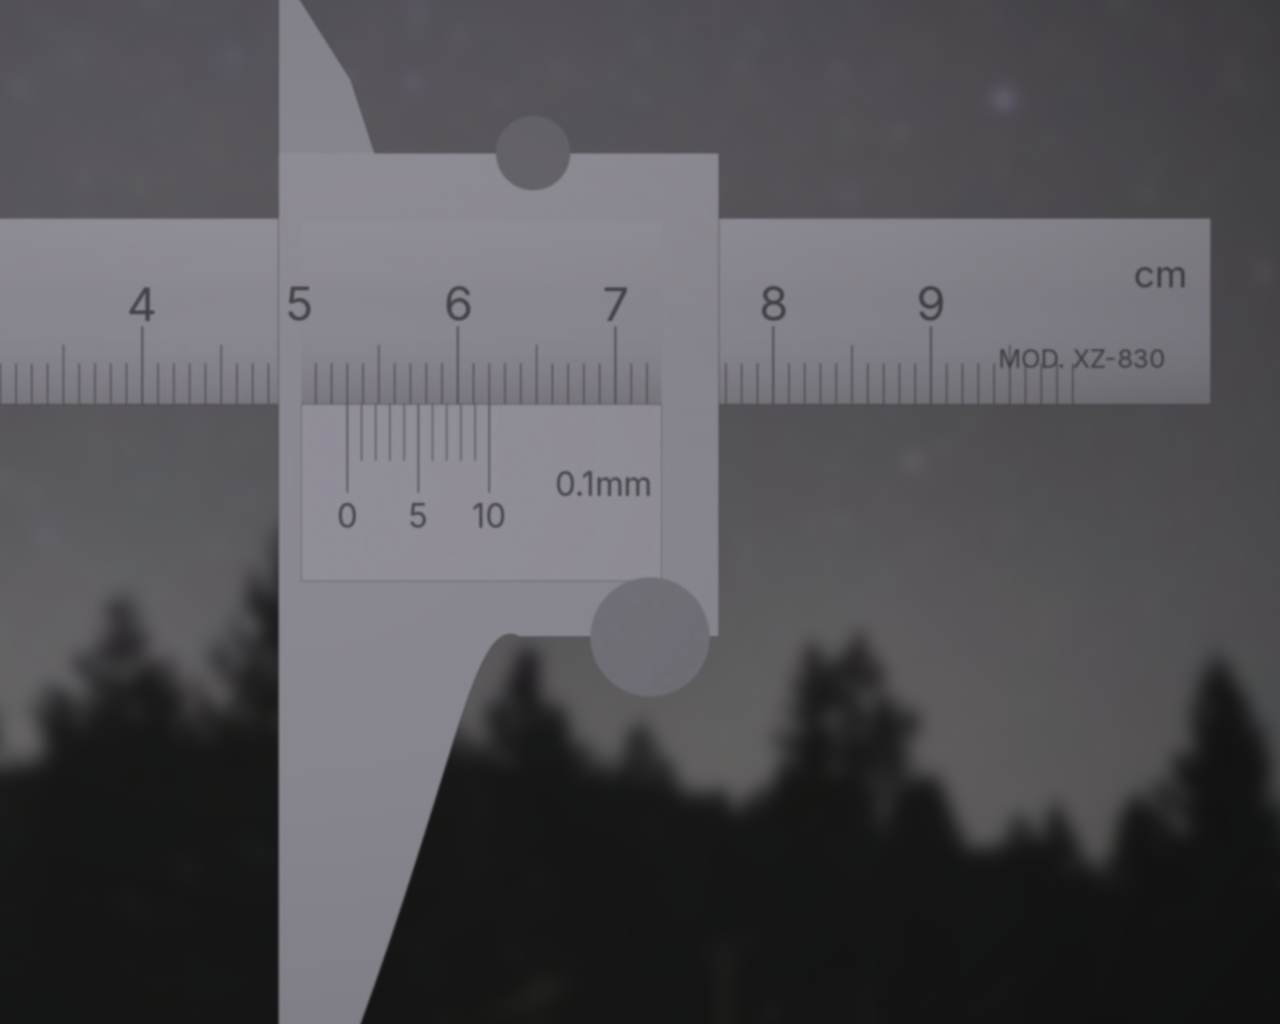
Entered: value=53.0 unit=mm
